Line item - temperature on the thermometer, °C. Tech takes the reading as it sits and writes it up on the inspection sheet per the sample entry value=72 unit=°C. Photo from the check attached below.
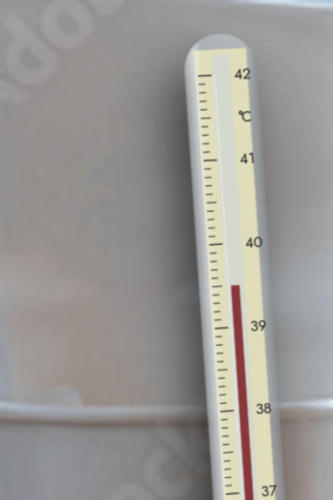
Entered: value=39.5 unit=°C
